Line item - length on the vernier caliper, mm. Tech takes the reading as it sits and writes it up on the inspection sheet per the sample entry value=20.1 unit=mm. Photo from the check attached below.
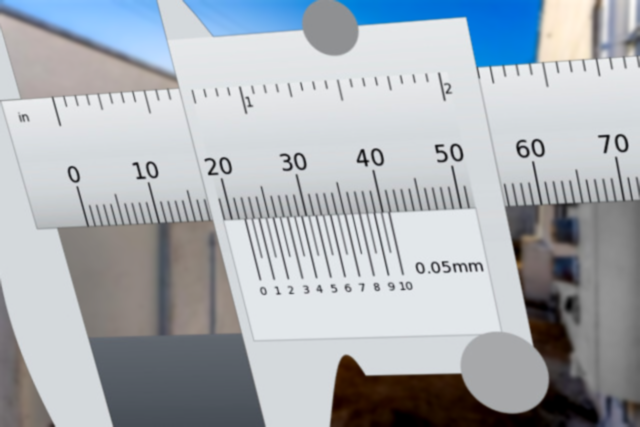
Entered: value=21.8 unit=mm
